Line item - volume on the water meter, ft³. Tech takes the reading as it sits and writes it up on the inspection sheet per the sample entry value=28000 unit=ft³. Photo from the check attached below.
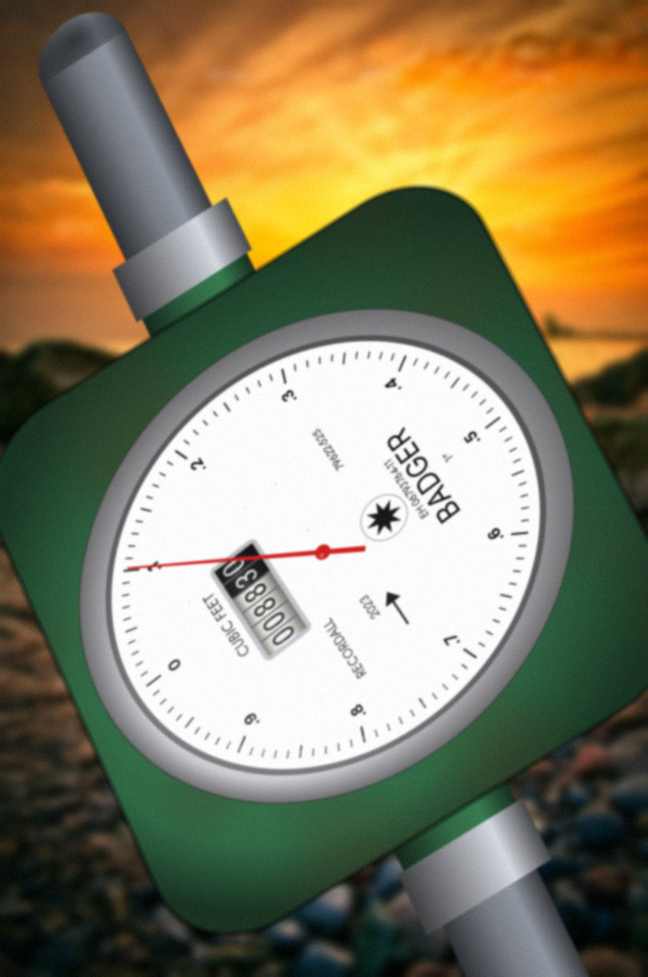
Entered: value=8830.10 unit=ft³
